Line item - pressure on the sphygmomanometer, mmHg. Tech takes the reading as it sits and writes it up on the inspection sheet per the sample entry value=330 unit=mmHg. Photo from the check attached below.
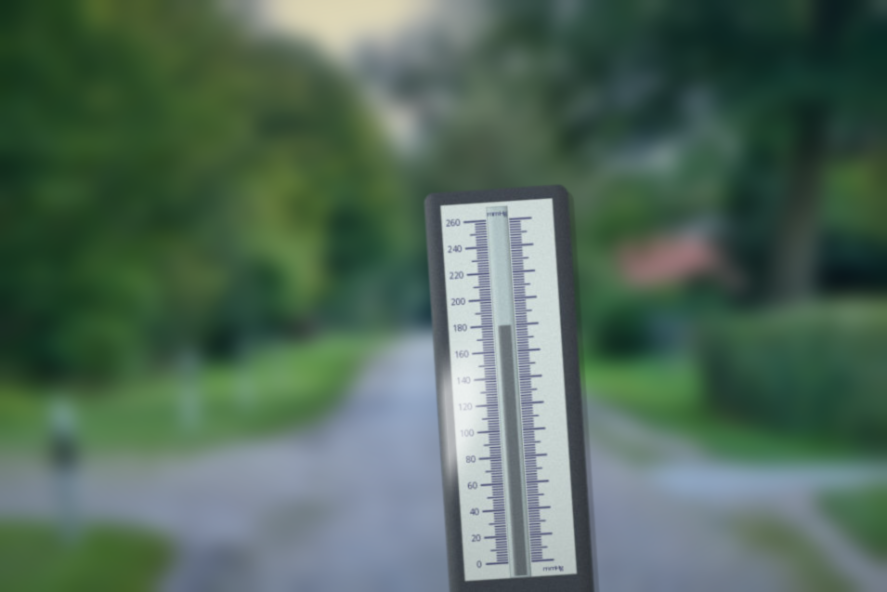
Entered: value=180 unit=mmHg
